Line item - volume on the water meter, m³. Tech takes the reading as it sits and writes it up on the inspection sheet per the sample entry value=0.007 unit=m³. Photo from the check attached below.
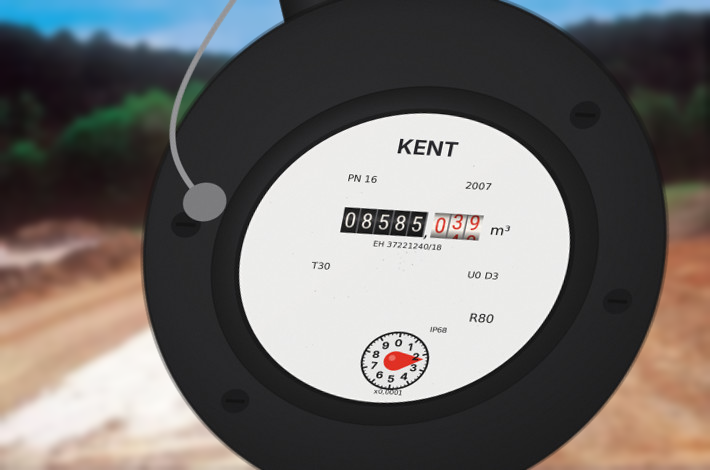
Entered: value=8585.0392 unit=m³
